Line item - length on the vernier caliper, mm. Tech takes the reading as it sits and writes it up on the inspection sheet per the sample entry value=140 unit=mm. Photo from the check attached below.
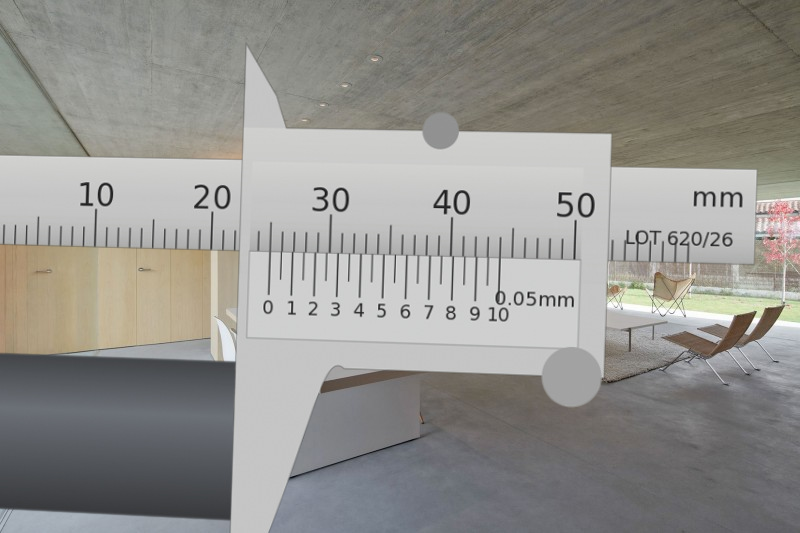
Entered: value=25.0 unit=mm
